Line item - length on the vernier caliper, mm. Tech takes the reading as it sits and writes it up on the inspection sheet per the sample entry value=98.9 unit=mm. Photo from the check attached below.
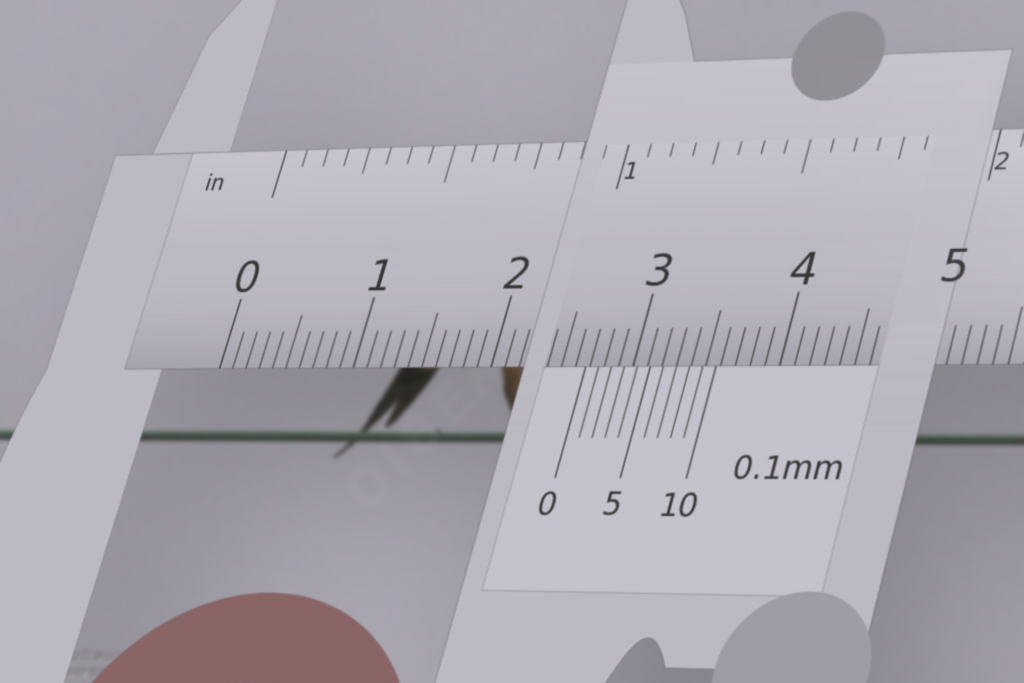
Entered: value=26.7 unit=mm
